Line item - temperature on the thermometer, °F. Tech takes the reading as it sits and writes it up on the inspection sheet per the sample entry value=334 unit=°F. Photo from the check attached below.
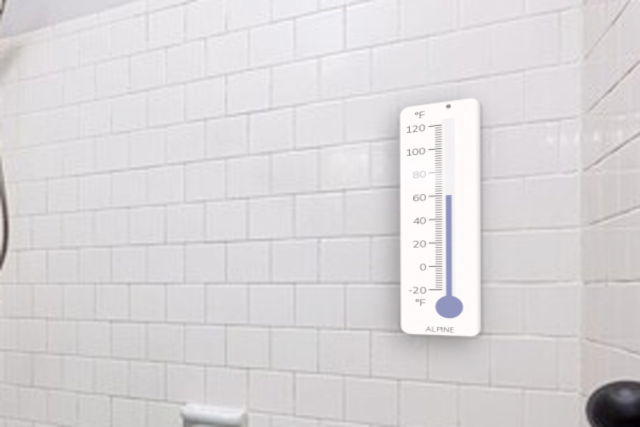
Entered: value=60 unit=°F
